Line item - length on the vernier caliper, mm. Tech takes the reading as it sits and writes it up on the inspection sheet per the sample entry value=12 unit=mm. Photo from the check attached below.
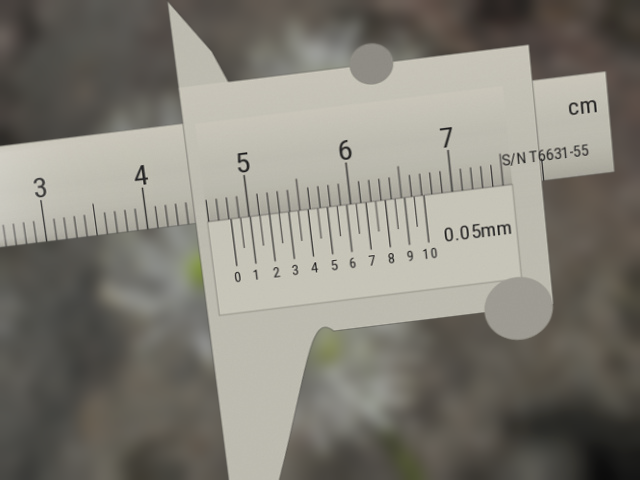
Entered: value=48.2 unit=mm
